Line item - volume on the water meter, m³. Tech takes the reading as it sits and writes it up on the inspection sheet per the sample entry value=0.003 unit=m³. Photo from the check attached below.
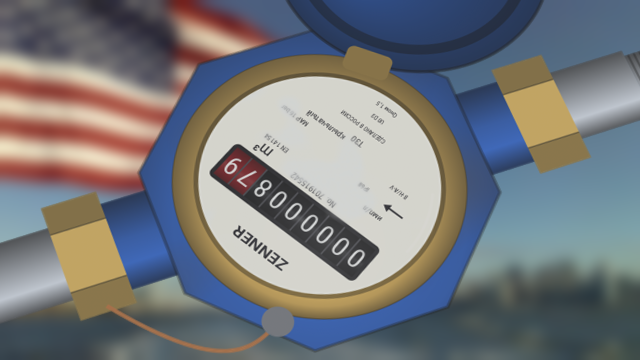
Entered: value=8.79 unit=m³
